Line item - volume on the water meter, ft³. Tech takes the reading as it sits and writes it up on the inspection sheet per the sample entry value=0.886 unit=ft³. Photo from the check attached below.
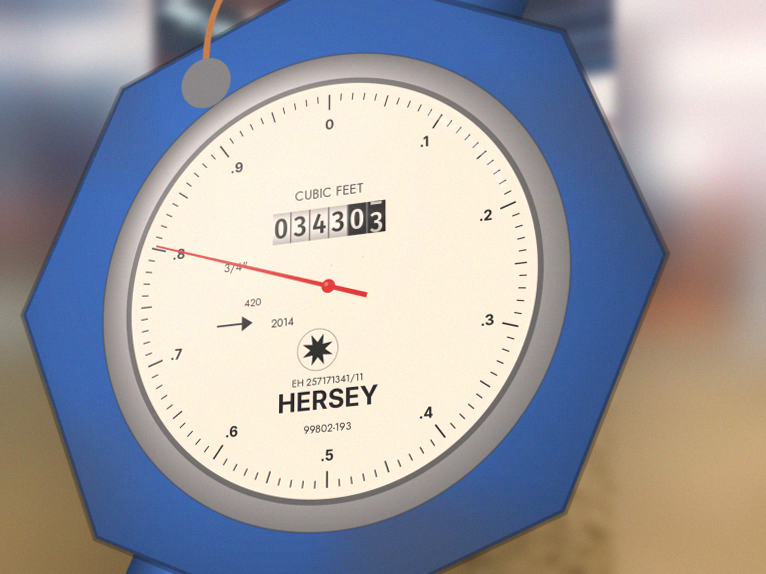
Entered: value=34302.80 unit=ft³
